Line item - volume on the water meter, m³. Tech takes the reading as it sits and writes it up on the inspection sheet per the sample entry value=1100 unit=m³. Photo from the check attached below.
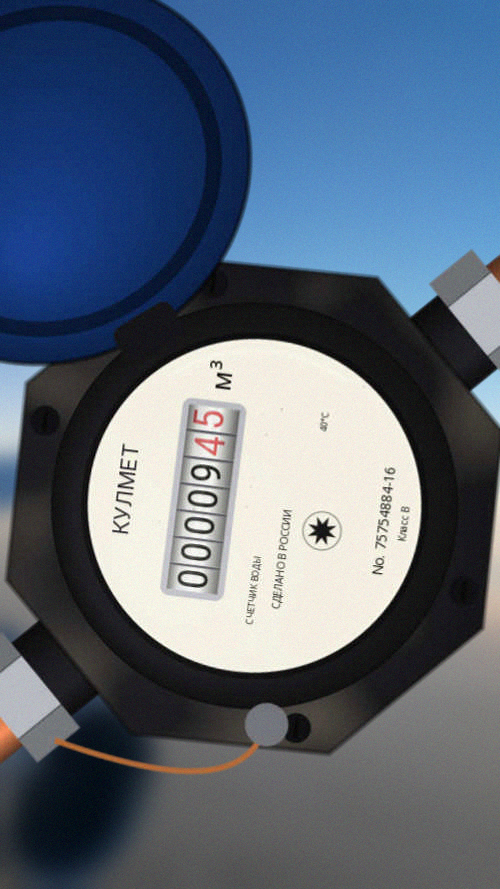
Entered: value=9.45 unit=m³
